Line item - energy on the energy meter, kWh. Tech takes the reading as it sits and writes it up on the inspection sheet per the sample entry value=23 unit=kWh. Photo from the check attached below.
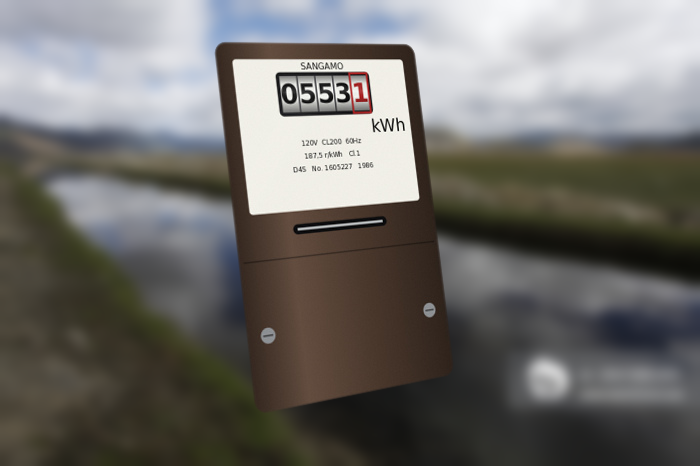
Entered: value=553.1 unit=kWh
